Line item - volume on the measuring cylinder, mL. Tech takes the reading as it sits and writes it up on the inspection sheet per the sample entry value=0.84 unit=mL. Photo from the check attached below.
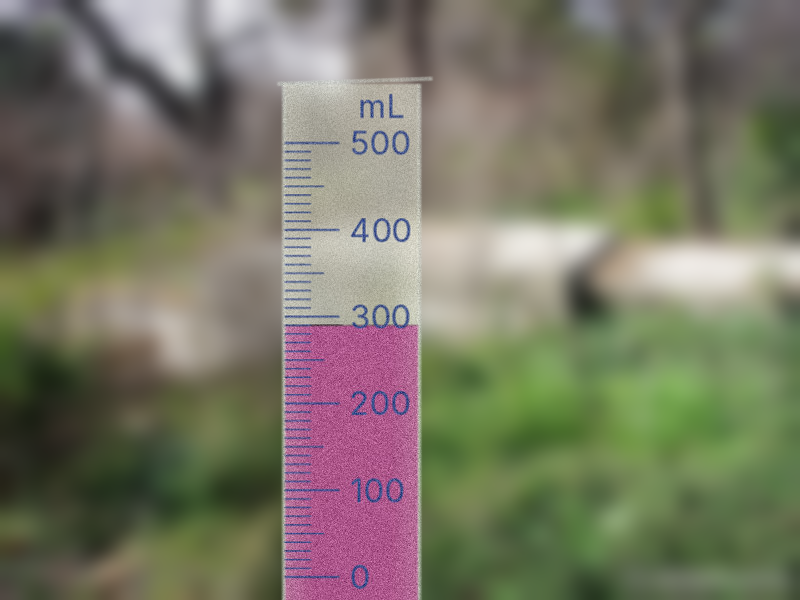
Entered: value=290 unit=mL
